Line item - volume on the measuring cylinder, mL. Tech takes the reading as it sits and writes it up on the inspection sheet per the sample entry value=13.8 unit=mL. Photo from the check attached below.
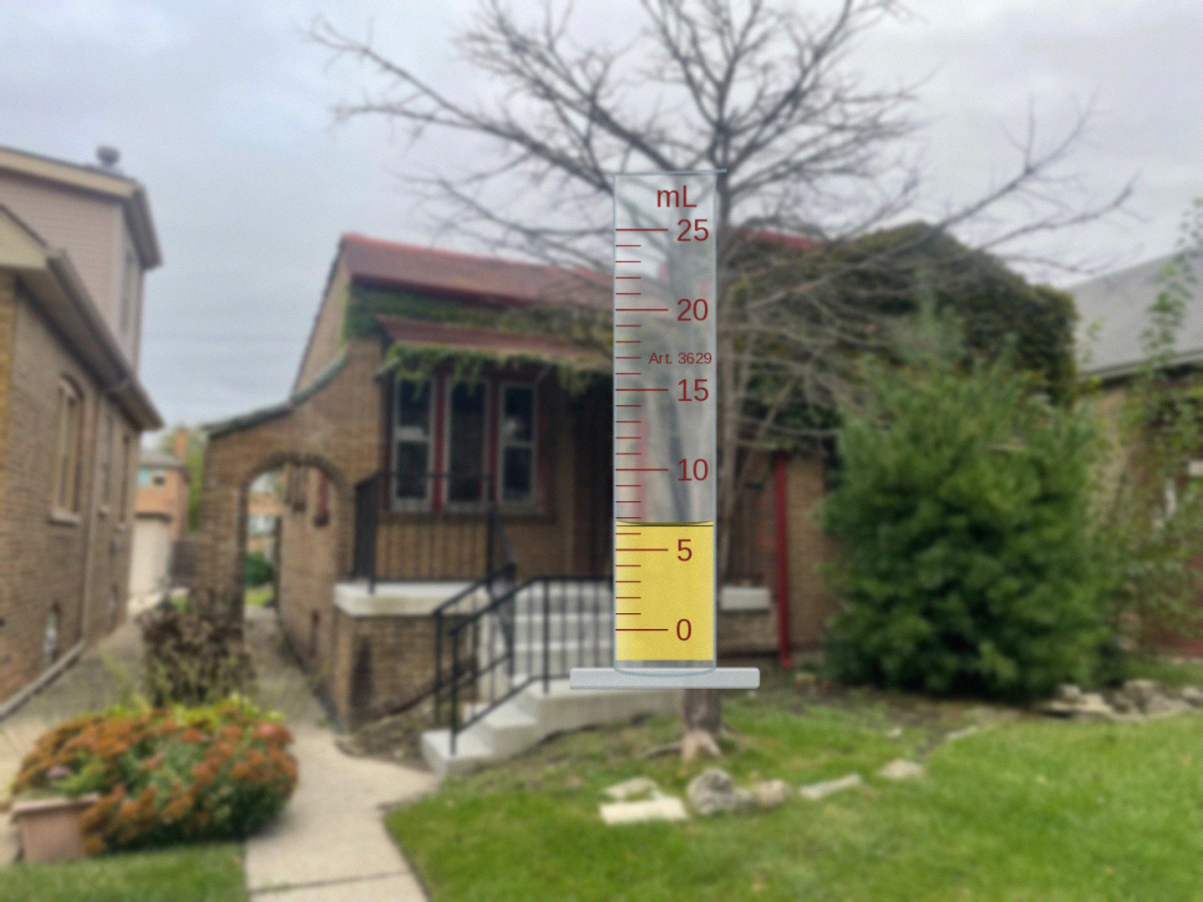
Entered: value=6.5 unit=mL
